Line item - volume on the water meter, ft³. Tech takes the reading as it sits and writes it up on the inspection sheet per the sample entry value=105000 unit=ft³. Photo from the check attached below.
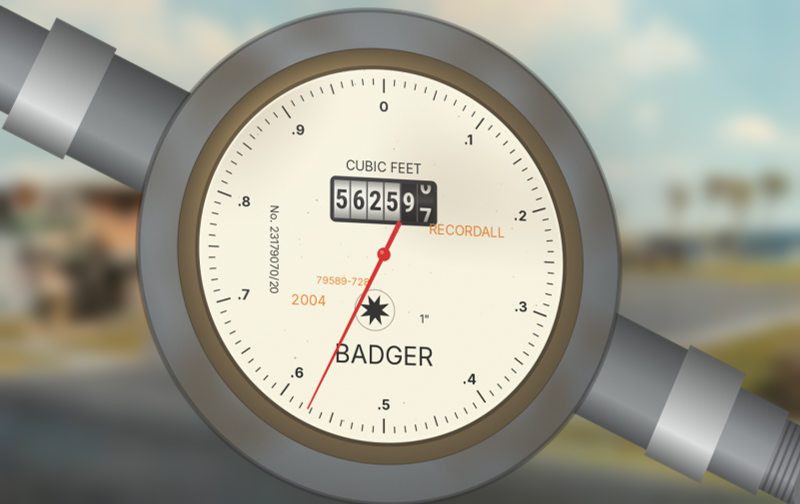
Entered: value=562596.57 unit=ft³
